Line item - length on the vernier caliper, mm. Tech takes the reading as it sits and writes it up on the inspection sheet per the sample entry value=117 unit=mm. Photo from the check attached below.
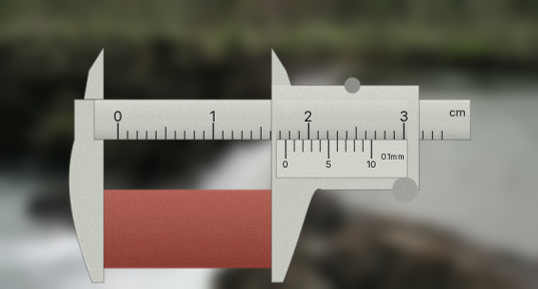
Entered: value=17.6 unit=mm
